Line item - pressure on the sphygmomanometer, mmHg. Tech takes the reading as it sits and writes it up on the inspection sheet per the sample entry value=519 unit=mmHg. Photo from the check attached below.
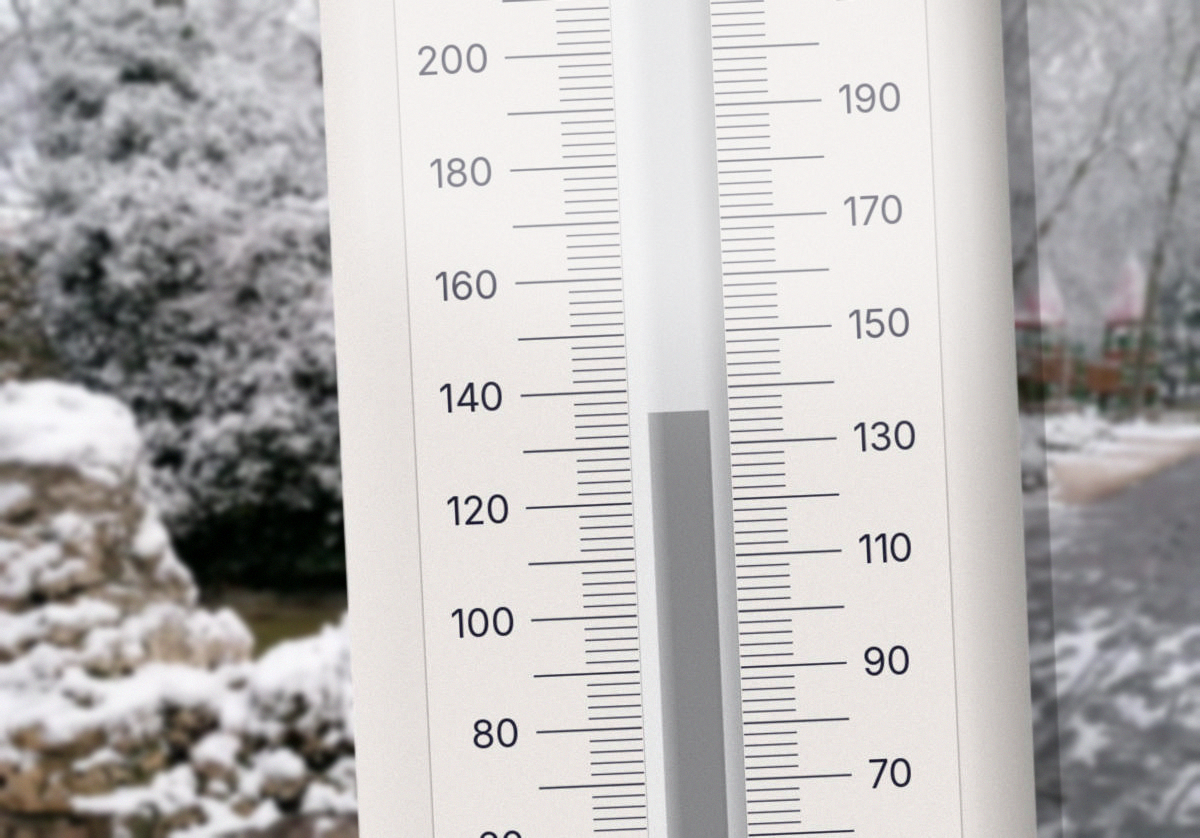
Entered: value=136 unit=mmHg
